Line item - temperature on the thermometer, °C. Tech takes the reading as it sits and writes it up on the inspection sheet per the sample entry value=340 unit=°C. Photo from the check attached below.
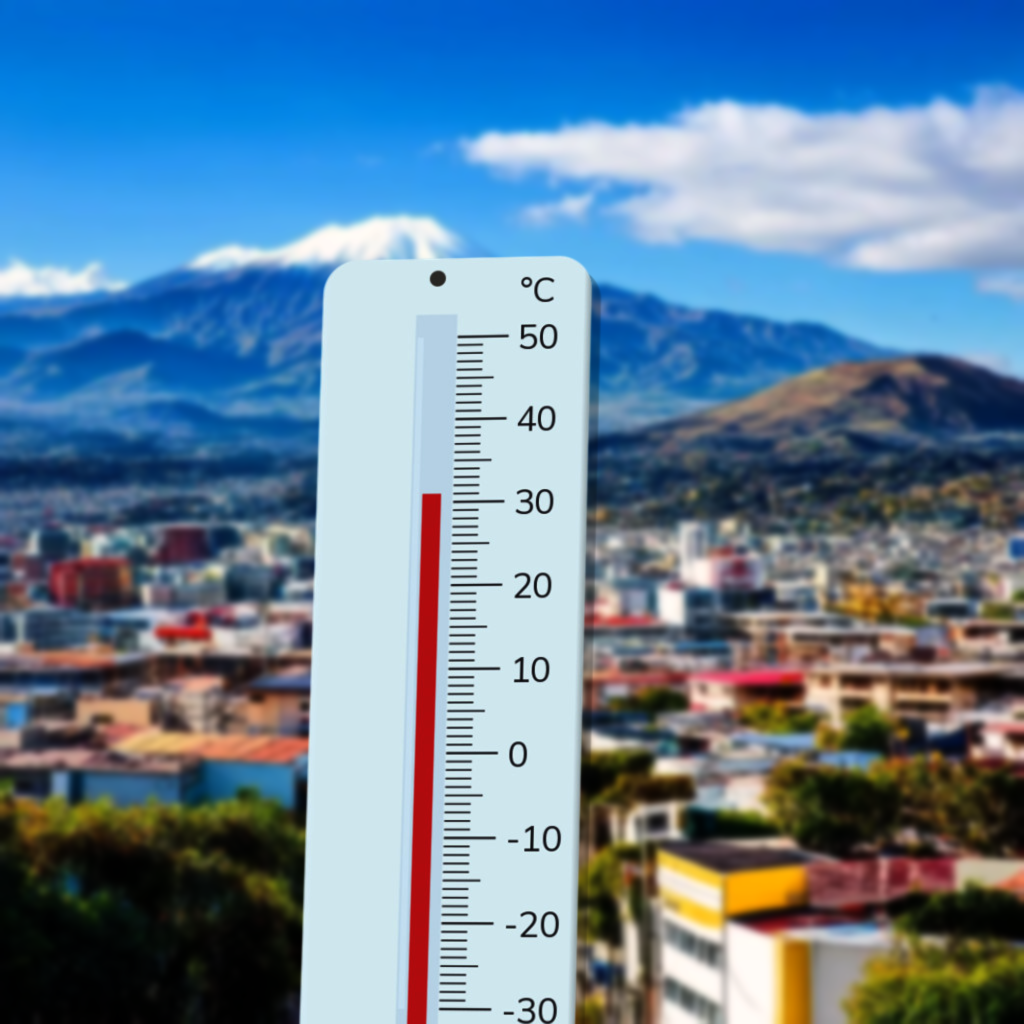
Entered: value=31 unit=°C
